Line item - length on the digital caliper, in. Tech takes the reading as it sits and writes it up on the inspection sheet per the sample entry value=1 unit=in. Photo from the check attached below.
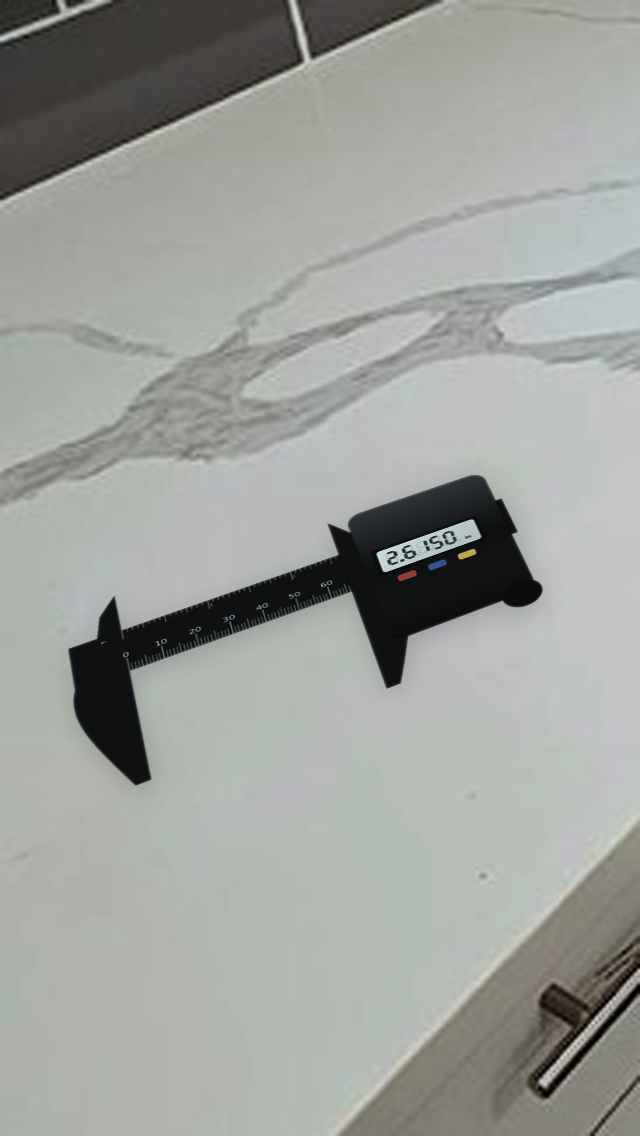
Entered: value=2.6150 unit=in
